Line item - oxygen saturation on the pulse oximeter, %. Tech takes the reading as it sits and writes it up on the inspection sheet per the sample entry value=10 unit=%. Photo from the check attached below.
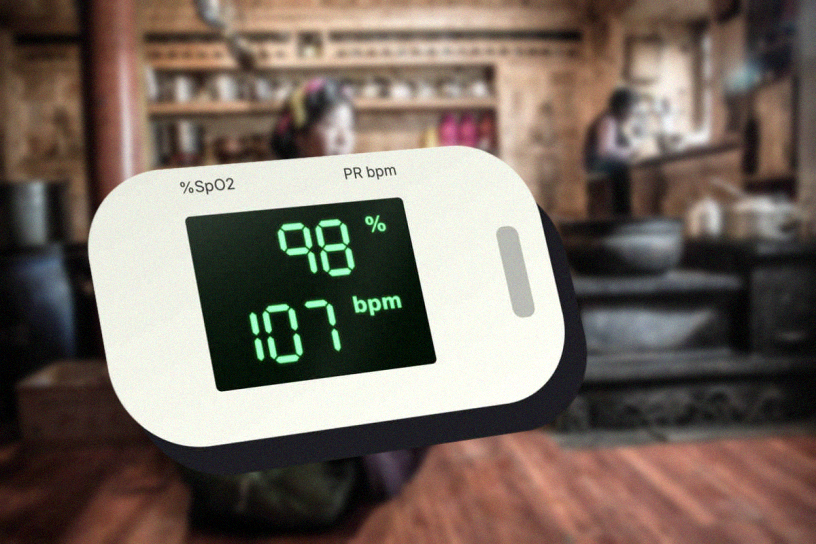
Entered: value=98 unit=%
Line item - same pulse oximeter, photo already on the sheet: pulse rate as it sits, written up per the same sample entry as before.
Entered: value=107 unit=bpm
